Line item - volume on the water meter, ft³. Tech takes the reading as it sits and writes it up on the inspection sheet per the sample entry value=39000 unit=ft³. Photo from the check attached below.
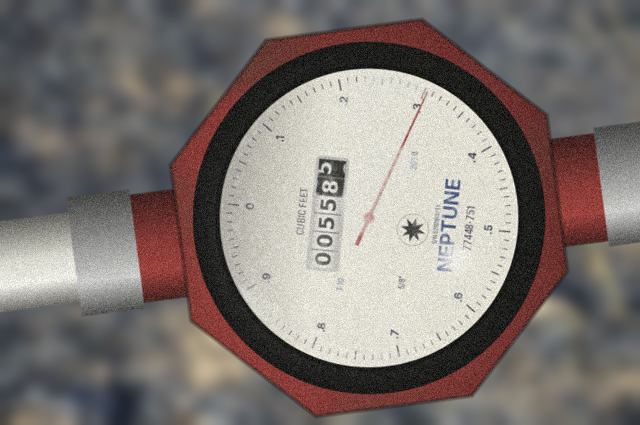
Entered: value=5585.30 unit=ft³
